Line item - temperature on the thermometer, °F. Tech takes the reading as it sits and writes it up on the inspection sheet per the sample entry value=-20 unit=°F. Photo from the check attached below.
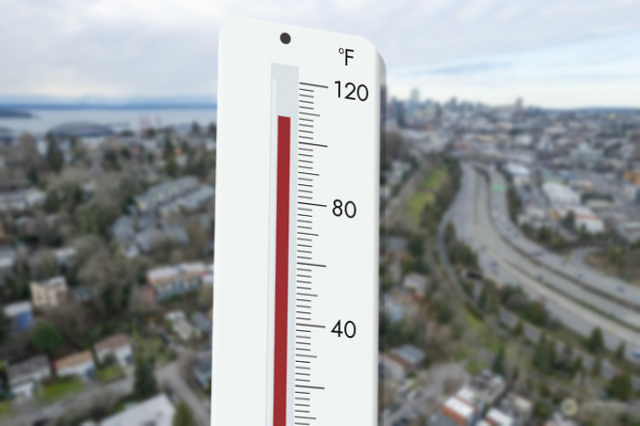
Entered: value=108 unit=°F
